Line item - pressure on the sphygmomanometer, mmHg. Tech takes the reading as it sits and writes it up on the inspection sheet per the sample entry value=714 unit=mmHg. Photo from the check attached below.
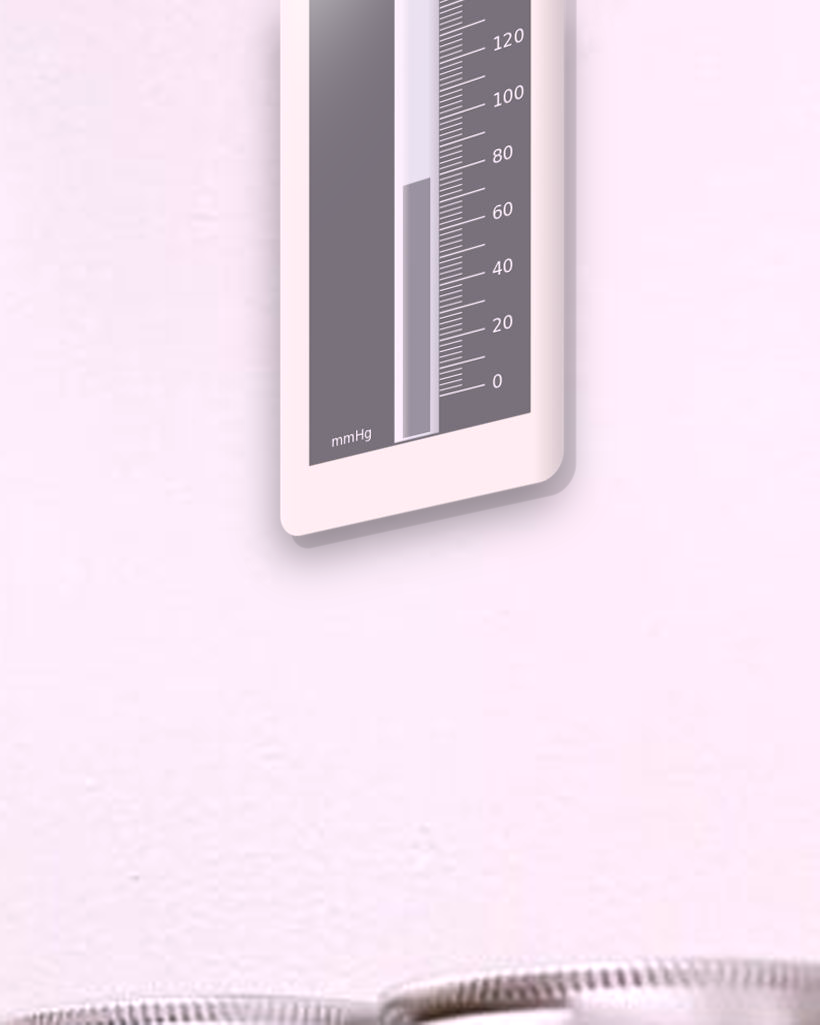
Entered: value=80 unit=mmHg
